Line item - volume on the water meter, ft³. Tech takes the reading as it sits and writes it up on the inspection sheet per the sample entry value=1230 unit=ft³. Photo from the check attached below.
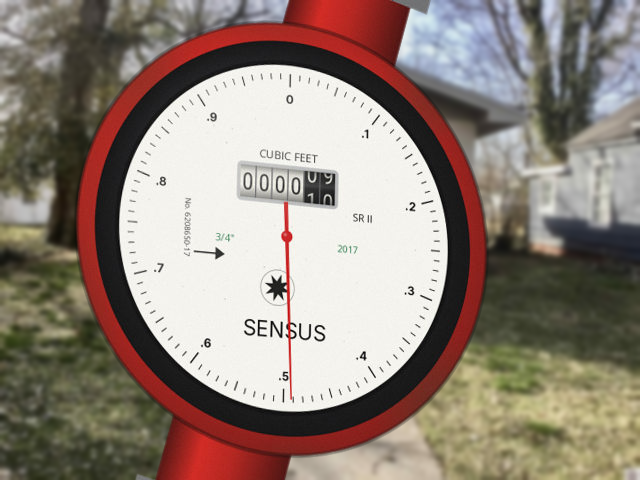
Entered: value=9.49 unit=ft³
